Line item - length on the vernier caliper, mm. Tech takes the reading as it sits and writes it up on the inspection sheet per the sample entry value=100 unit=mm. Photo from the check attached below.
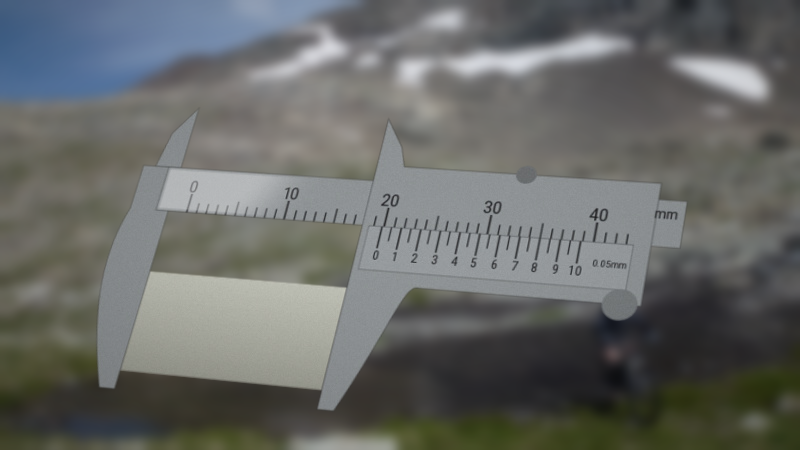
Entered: value=19.8 unit=mm
